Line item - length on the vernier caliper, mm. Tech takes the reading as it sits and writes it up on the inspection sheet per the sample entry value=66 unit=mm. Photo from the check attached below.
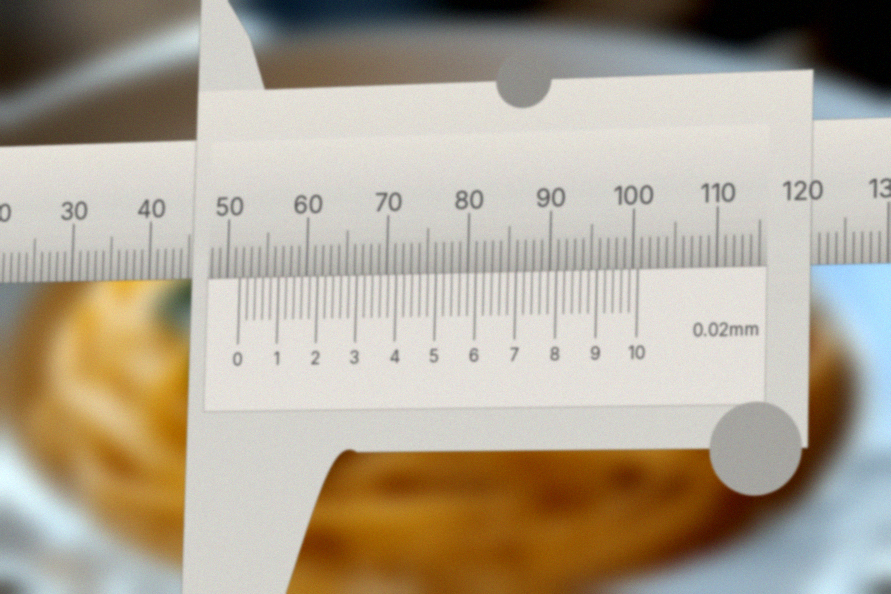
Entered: value=51.6 unit=mm
